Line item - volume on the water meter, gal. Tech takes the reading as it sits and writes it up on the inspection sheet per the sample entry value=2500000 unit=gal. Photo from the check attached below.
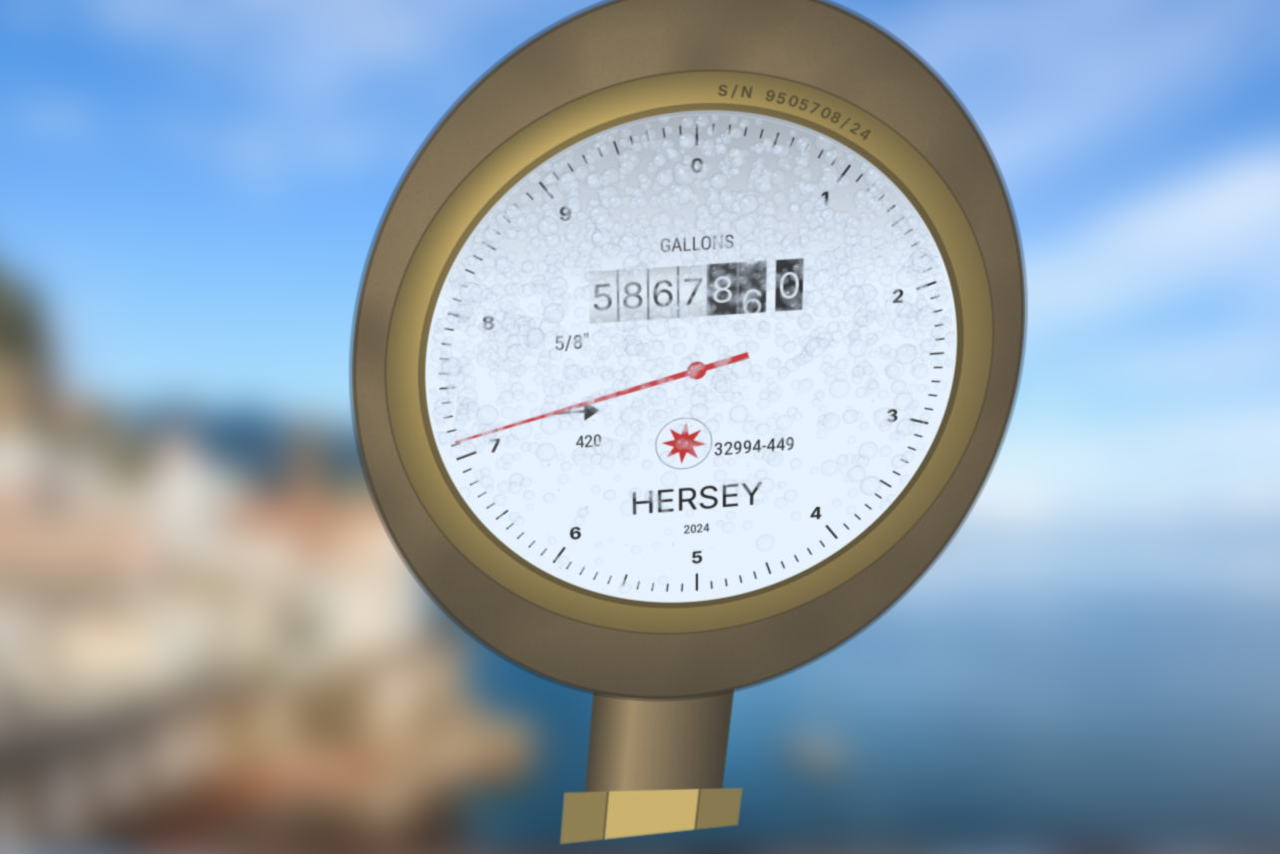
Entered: value=5867857.1 unit=gal
